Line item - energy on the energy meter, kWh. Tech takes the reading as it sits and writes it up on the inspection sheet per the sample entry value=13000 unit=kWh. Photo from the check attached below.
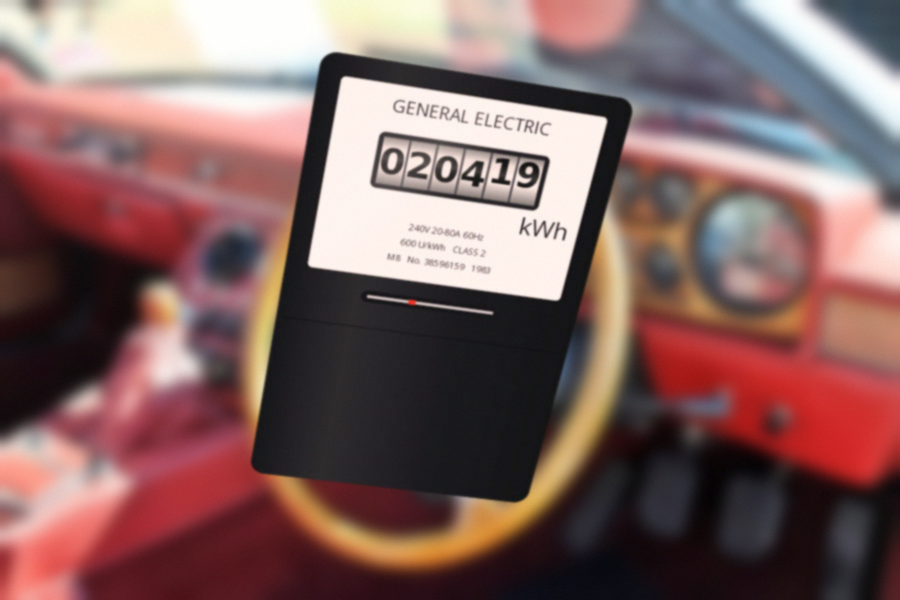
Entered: value=20419 unit=kWh
